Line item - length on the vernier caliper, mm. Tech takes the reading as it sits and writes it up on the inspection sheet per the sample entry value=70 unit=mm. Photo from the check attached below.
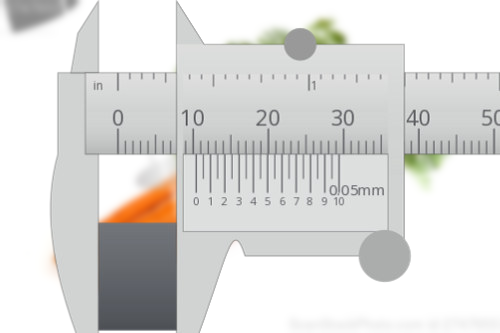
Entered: value=10.4 unit=mm
